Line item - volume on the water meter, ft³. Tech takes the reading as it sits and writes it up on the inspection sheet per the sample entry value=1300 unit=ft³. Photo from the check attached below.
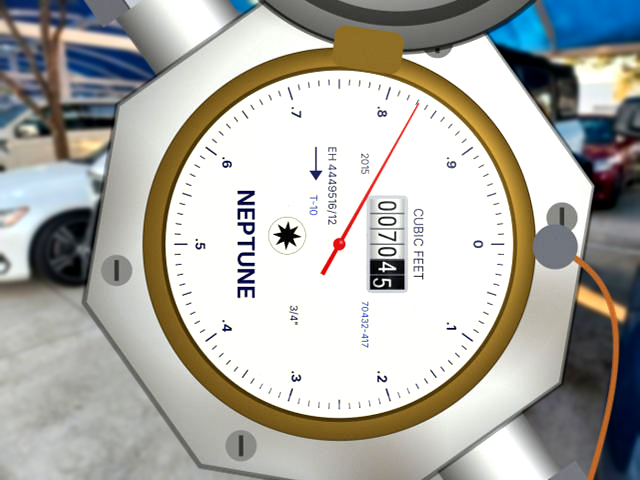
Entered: value=7044.83 unit=ft³
